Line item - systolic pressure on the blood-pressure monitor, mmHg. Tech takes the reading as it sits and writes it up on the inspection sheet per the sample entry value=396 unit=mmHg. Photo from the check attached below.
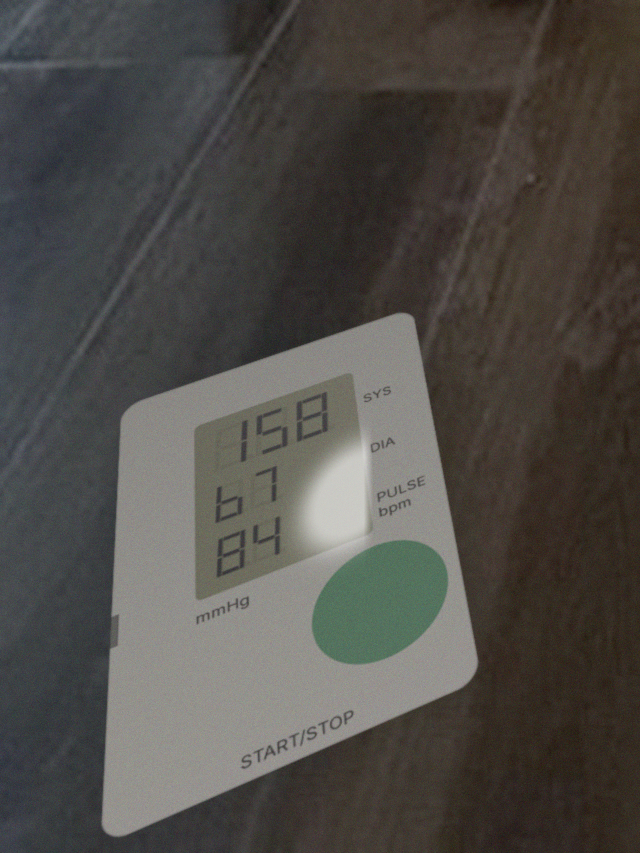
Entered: value=158 unit=mmHg
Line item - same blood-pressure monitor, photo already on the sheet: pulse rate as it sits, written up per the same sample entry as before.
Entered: value=84 unit=bpm
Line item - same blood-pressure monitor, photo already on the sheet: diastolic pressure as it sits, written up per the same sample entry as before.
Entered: value=67 unit=mmHg
